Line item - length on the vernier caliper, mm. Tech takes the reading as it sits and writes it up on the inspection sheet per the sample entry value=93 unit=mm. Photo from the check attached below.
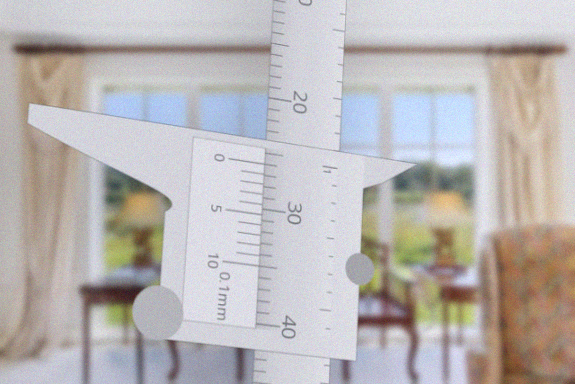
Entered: value=26.0 unit=mm
